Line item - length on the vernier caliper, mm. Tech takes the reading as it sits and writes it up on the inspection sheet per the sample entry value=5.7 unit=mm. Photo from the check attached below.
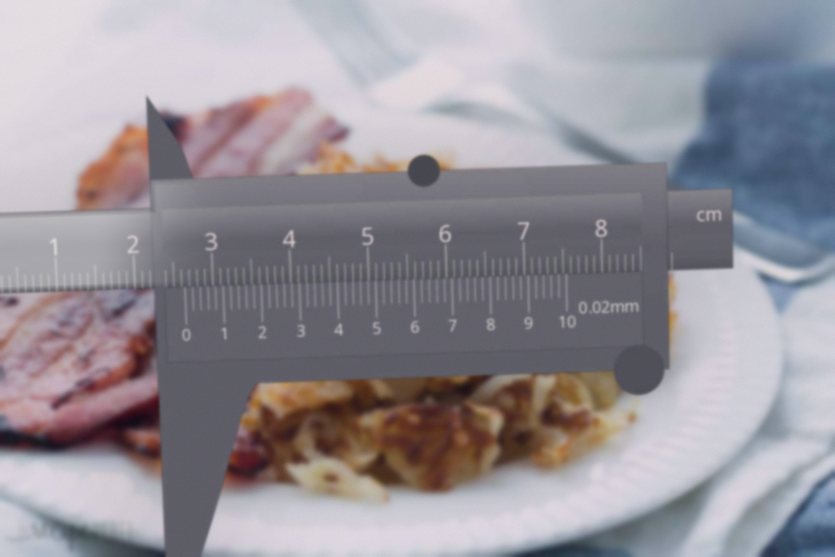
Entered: value=26.4 unit=mm
